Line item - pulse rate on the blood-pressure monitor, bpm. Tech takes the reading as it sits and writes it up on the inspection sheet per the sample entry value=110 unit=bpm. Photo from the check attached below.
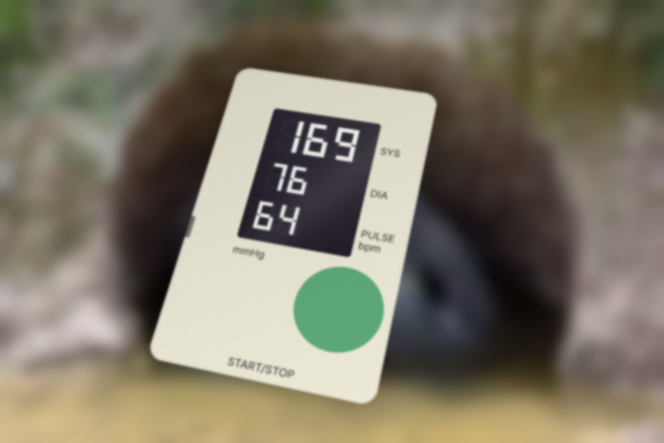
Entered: value=64 unit=bpm
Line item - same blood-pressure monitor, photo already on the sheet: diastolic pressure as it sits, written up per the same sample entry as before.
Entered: value=76 unit=mmHg
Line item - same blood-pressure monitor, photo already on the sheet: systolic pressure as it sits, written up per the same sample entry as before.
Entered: value=169 unit=mmHg
